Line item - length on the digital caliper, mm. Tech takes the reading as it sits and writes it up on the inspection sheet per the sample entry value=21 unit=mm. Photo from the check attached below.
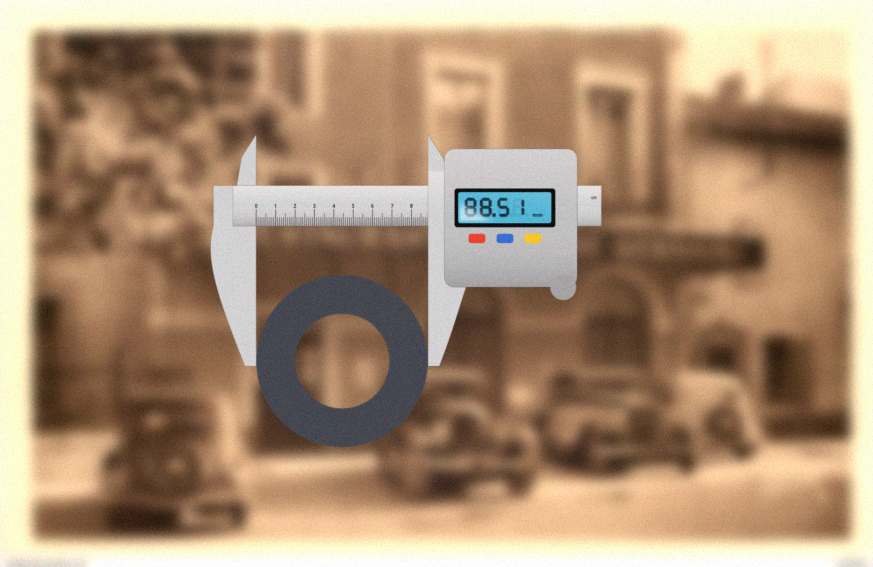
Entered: value=88.51 unit=mm
